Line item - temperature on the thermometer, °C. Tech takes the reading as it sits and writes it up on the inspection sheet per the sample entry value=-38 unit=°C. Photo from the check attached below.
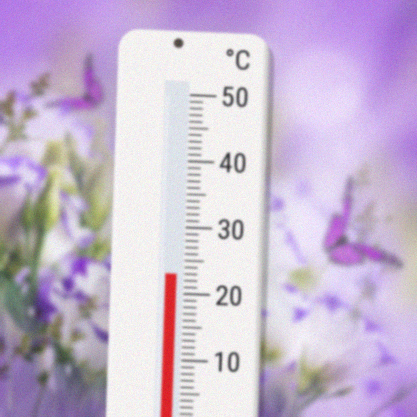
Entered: value=23 unit=°C
